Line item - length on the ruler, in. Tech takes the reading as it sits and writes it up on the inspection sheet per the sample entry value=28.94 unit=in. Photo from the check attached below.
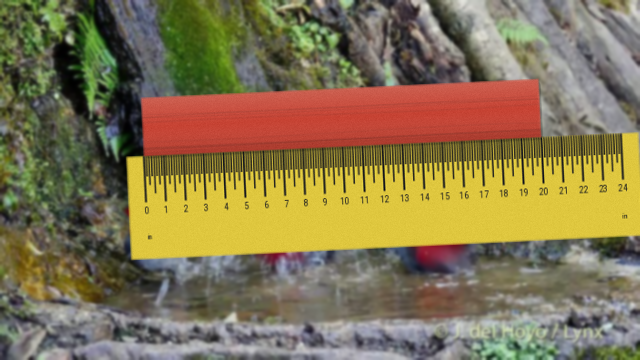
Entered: value=20 unit=in
